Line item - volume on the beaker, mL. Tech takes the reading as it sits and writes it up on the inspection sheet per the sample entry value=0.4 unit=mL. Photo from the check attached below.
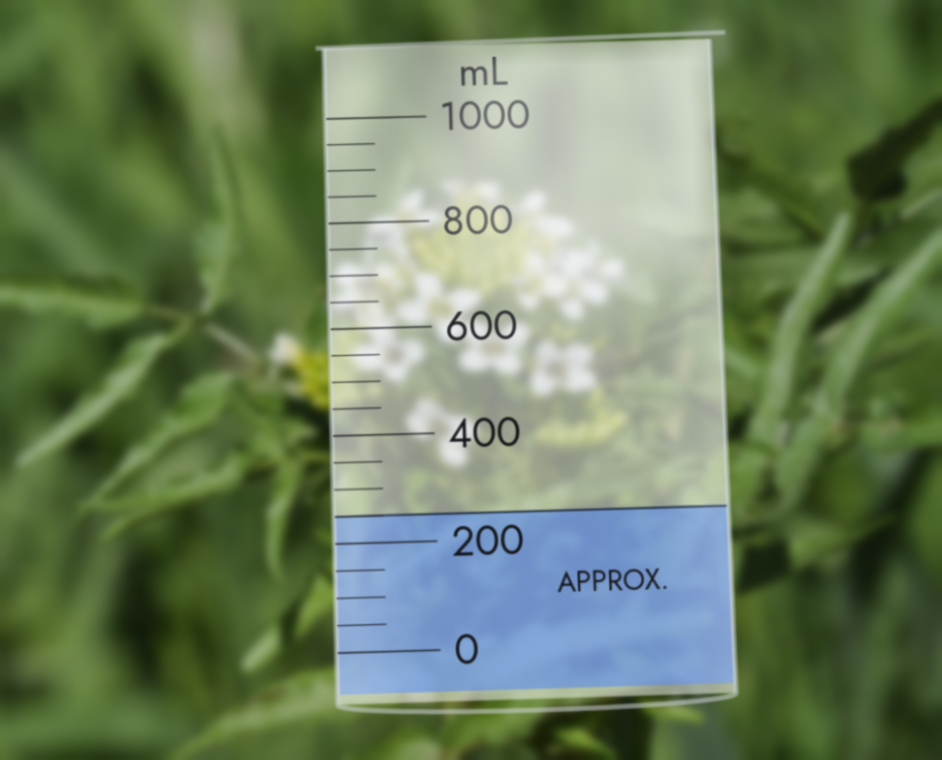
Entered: value=250 unit=mL
